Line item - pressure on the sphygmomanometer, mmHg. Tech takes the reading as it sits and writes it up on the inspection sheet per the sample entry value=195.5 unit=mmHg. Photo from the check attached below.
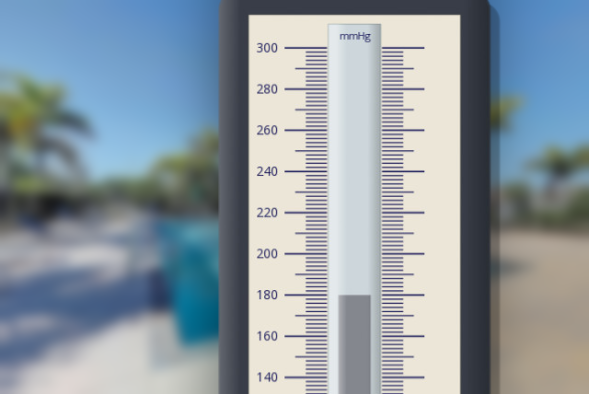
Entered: value=180 unit=mmHg
